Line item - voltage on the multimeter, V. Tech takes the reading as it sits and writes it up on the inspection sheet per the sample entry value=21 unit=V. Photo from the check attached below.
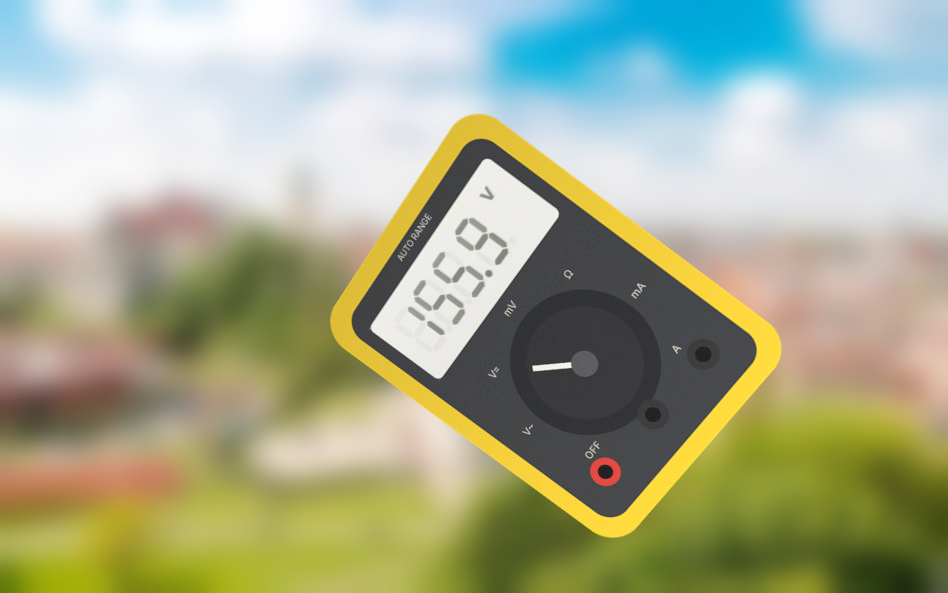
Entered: value=155.9 unit=V
